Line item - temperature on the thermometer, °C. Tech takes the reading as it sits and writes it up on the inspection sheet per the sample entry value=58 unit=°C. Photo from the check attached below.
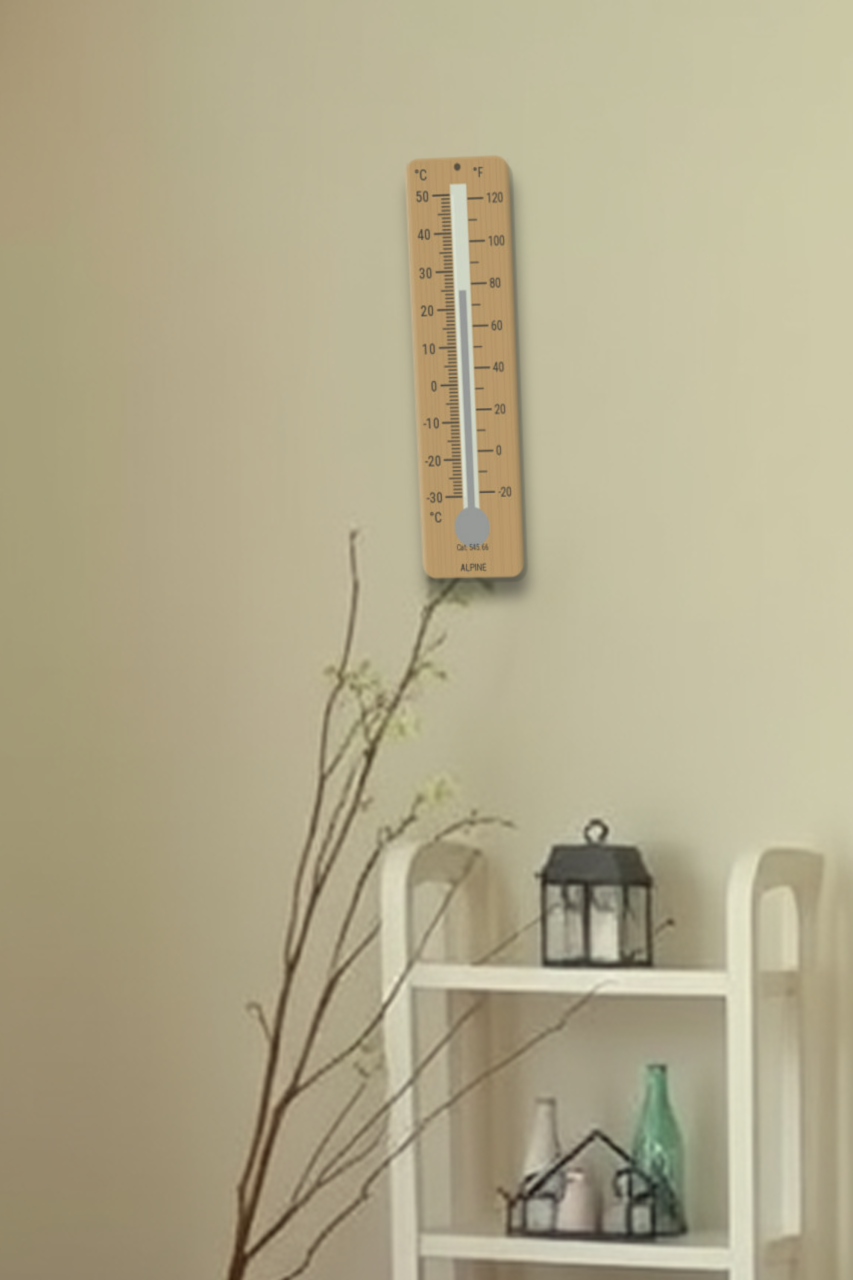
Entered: value=25 unit=°C
